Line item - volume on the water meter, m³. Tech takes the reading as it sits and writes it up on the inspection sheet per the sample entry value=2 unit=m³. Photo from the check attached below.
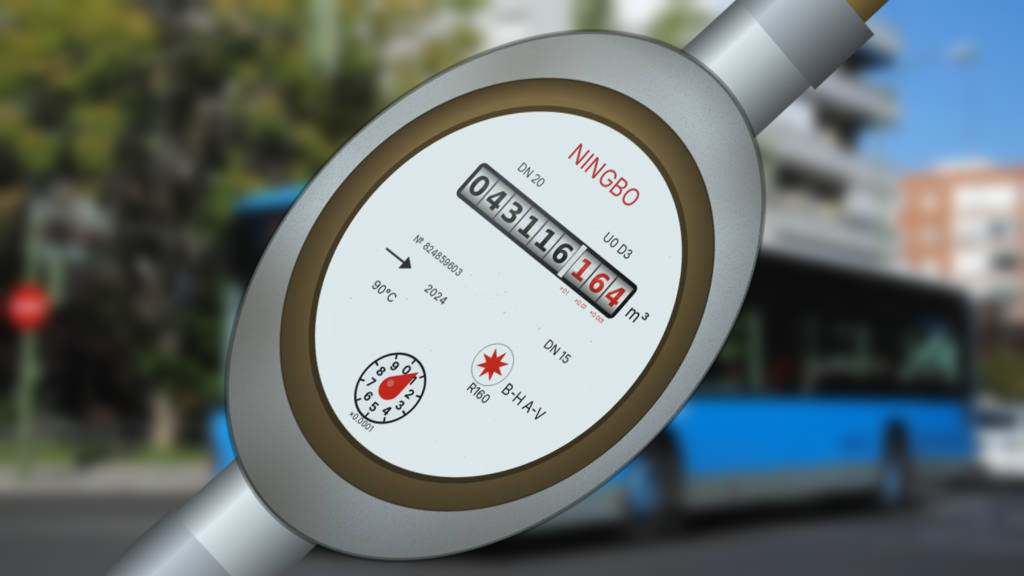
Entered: value=43116.1640 unit=m³
